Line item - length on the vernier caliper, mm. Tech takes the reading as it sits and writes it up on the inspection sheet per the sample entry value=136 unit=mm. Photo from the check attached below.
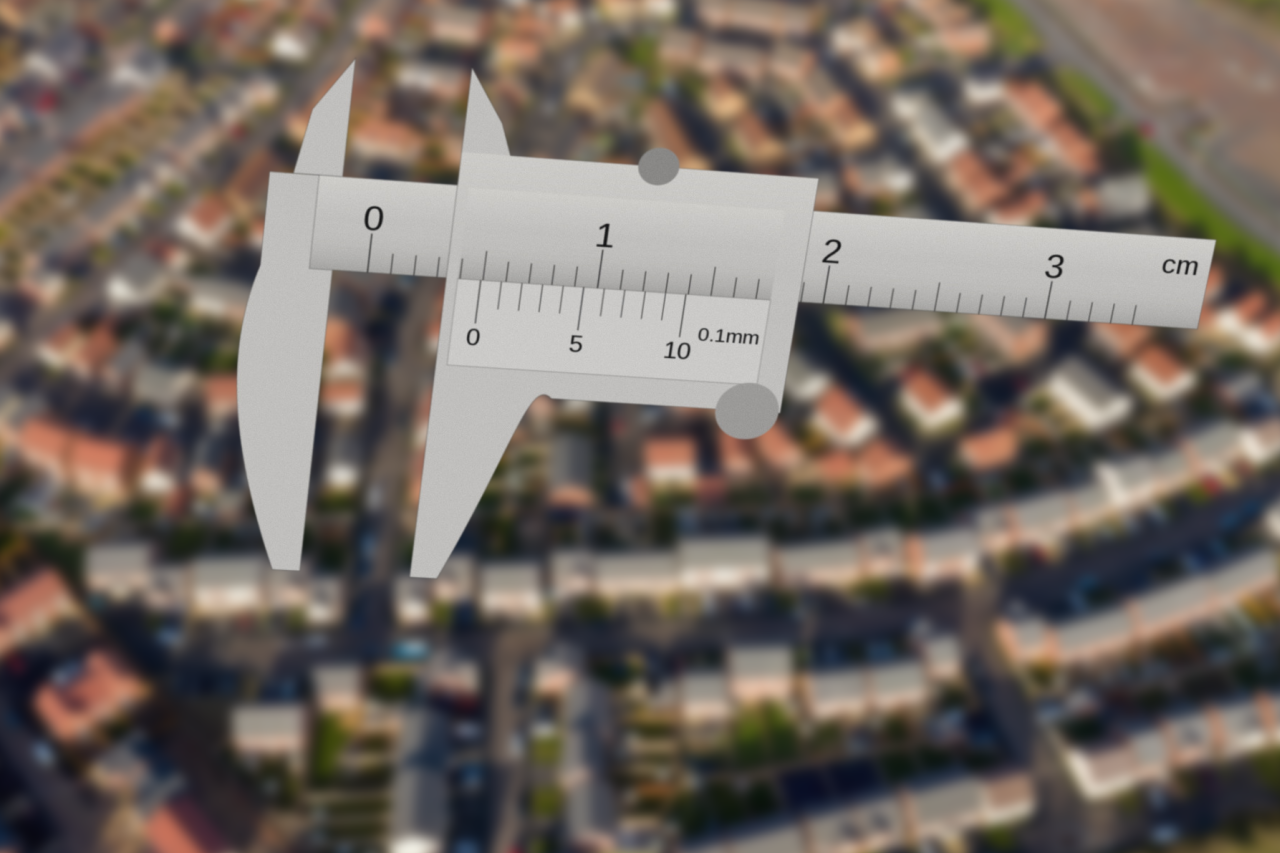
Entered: value=4.9 unit=mm
